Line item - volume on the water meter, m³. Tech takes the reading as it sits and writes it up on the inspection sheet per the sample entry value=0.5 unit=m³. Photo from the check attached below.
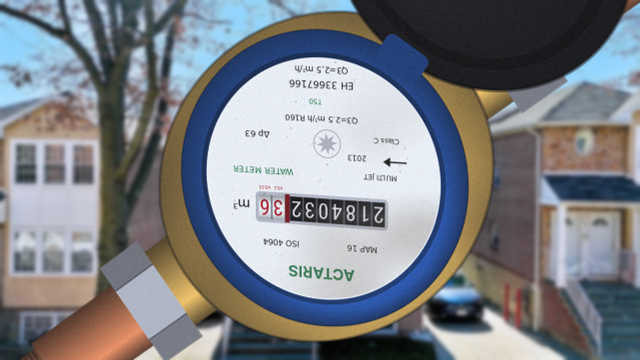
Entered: value=2184032.36 unit=m³
